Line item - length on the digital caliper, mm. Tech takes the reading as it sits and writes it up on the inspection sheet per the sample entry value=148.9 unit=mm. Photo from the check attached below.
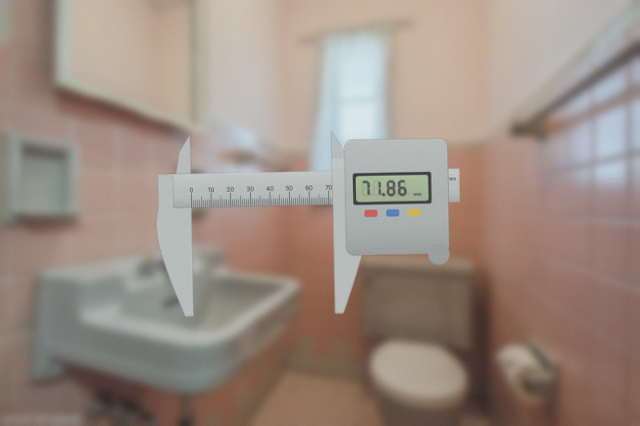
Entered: value=71.86 unit=mm
